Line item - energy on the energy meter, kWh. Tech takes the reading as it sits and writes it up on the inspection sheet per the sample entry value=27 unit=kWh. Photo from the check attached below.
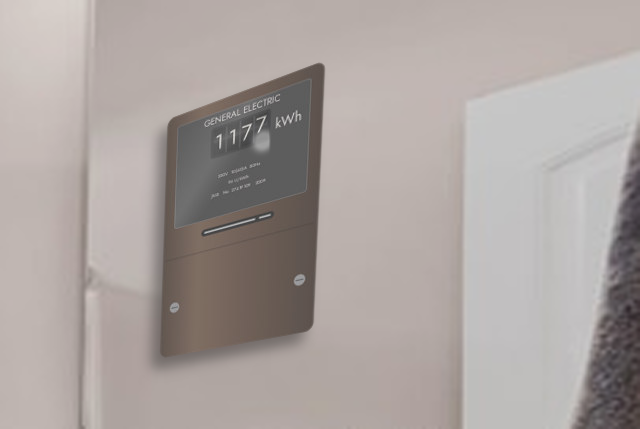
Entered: value=1177 unit=kWh
